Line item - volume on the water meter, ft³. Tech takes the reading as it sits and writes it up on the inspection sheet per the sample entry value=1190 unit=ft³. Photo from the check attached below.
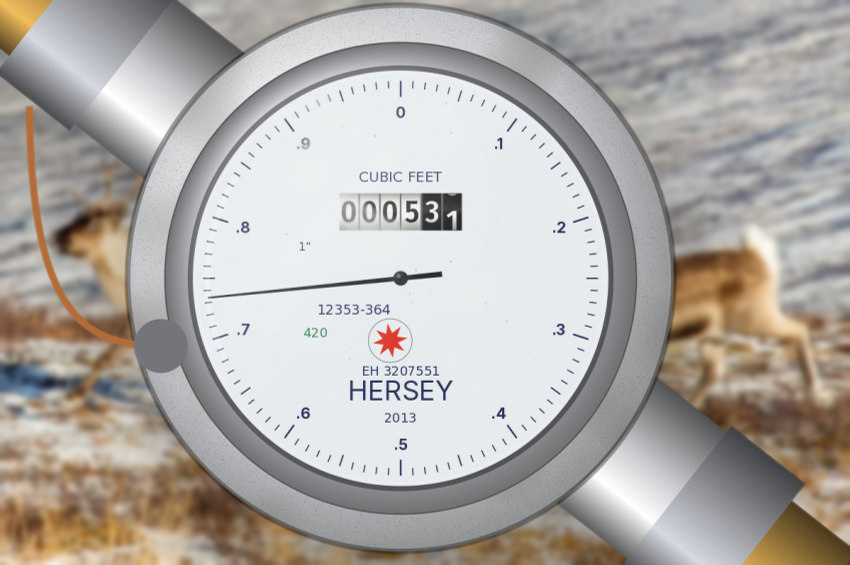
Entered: value=530.73 unit=ft³
